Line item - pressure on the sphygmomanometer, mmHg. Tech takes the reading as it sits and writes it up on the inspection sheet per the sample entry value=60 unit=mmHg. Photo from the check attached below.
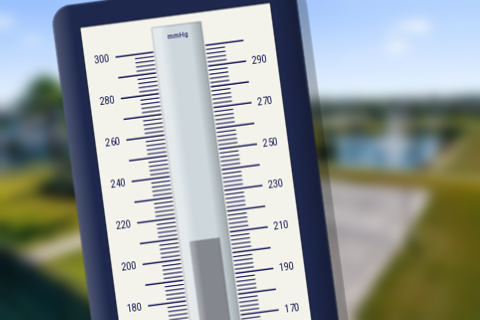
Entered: value=208 unit=mmHg
